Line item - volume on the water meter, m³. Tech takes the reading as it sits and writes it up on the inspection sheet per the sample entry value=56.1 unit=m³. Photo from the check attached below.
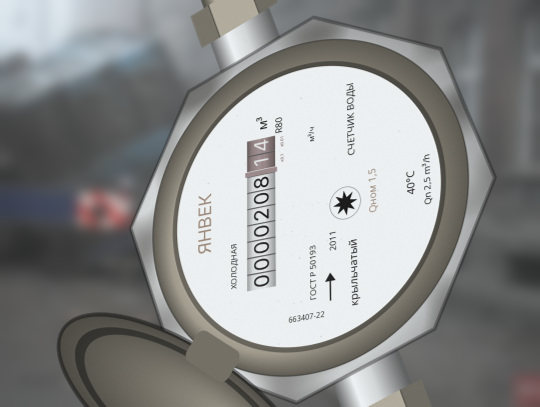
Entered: value=208.14 unit=m³
